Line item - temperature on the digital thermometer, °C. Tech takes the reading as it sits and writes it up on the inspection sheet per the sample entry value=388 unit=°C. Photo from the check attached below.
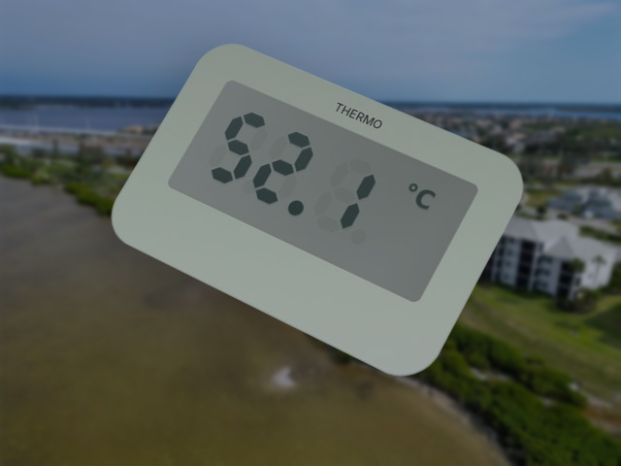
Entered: value=52.1 unit=°C
